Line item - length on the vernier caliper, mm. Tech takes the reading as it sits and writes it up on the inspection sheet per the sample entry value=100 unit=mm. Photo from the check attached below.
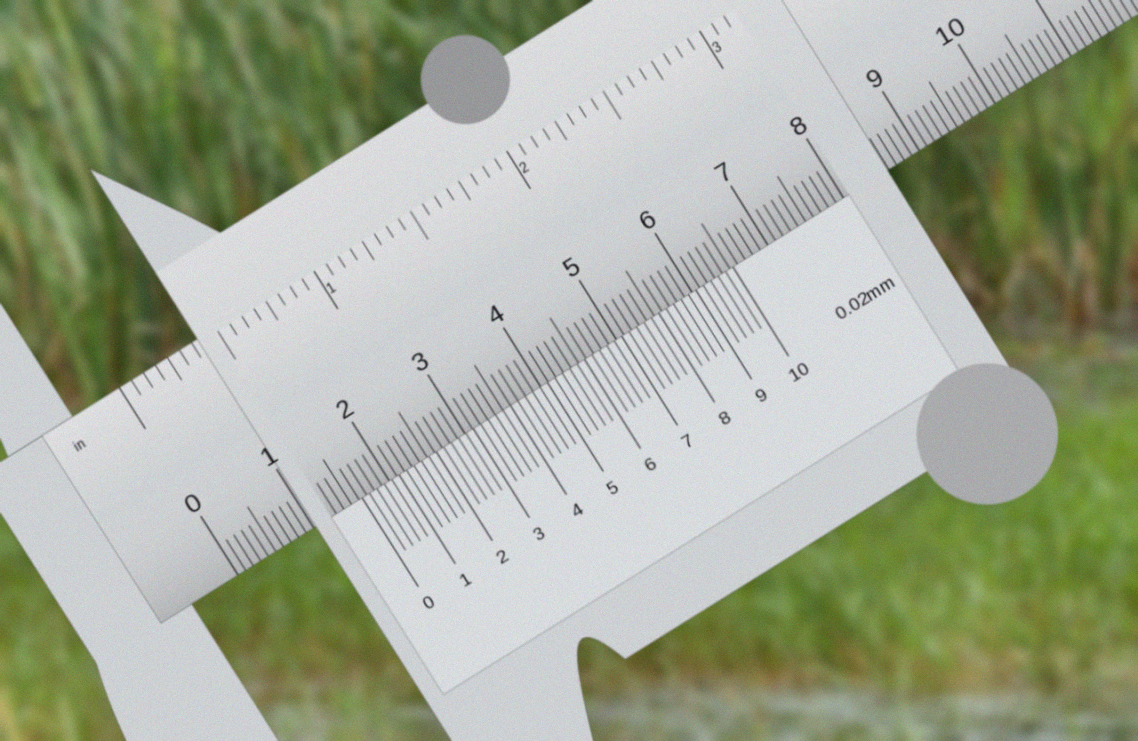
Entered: value=16.4 unit=mm
